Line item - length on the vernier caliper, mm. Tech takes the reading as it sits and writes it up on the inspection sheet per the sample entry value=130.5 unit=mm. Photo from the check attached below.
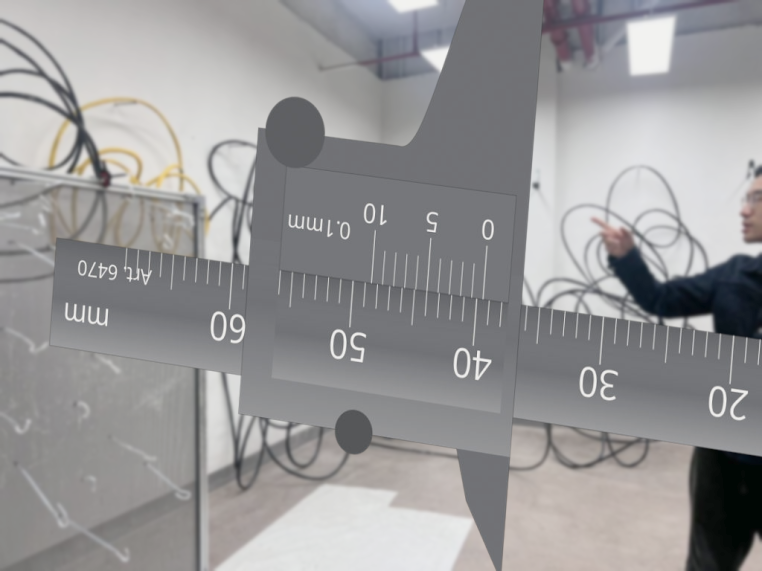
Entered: value=39.5 unit=mm
